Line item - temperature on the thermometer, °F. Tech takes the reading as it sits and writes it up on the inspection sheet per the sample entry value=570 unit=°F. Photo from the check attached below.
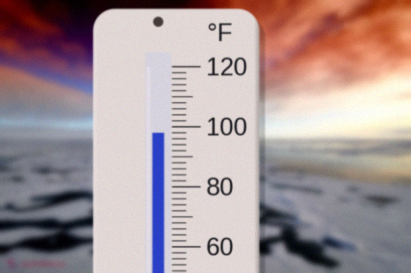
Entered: value=98 unit=°F
